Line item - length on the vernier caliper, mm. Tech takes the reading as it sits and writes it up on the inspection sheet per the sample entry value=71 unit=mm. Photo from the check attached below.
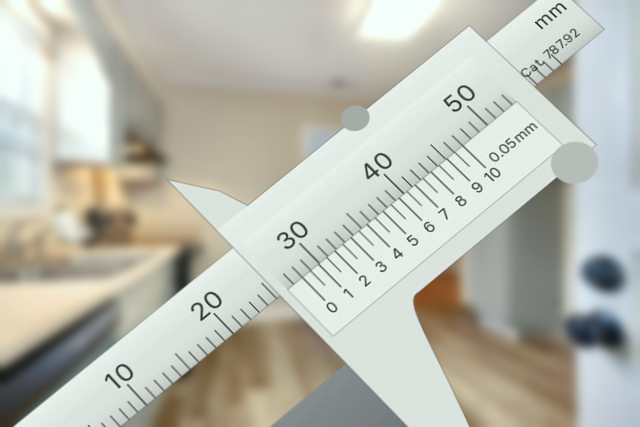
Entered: value=28.0 unit=mm
